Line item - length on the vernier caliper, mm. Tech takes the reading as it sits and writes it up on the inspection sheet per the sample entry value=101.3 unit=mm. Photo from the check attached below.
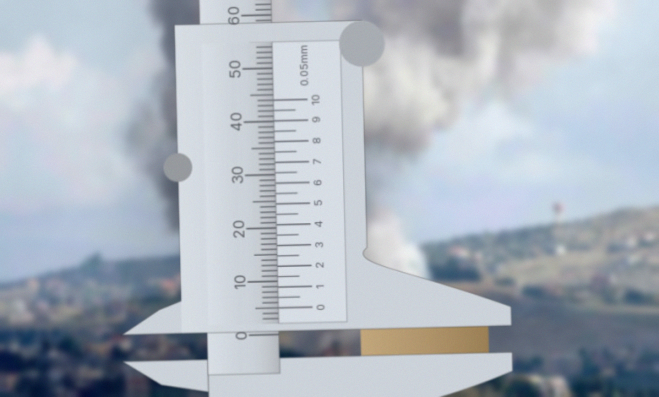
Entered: value=5.0 unit=mm
